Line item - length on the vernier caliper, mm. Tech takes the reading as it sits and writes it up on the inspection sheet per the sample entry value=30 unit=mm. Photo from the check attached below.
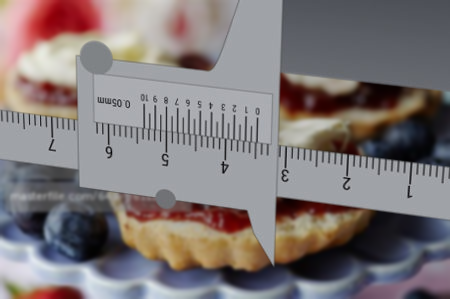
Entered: value=34.8 unit=mm
